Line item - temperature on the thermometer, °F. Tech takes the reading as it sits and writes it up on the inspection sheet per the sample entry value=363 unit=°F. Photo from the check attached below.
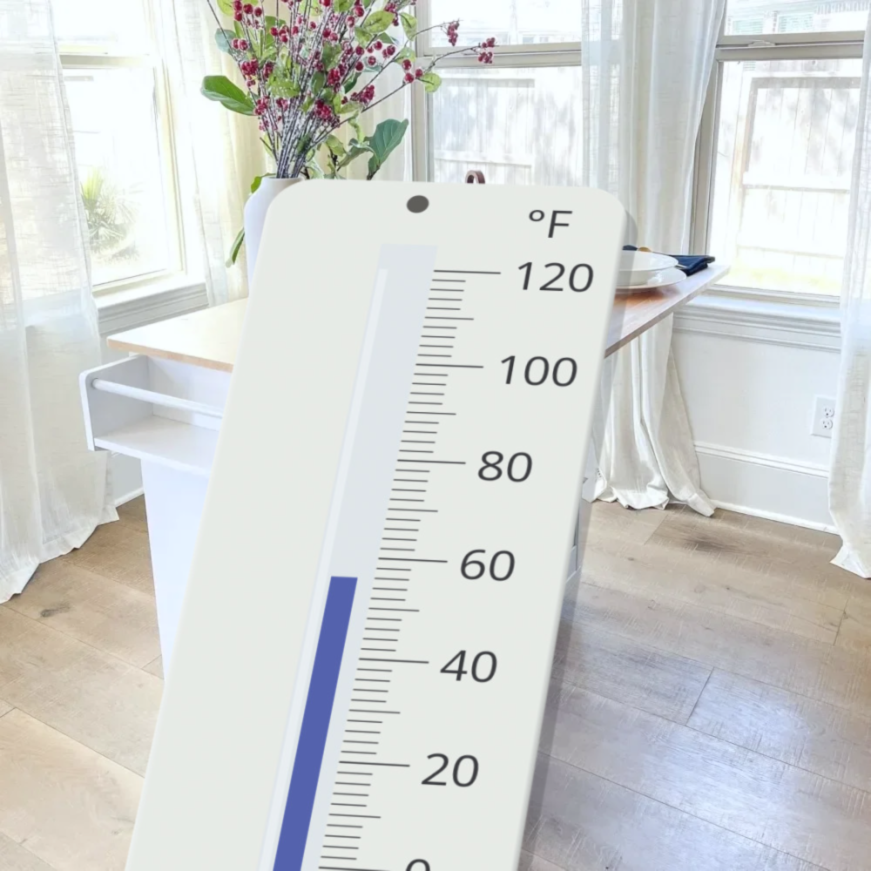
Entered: value=56 unit=°F
